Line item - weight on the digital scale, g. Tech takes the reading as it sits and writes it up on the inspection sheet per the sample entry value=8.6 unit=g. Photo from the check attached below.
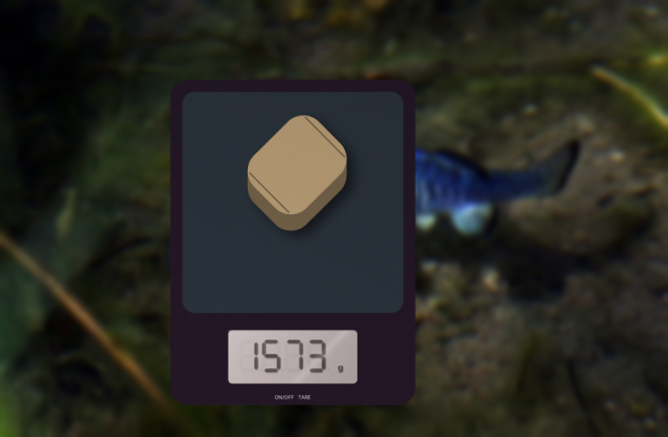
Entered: value=1573 unit=g
